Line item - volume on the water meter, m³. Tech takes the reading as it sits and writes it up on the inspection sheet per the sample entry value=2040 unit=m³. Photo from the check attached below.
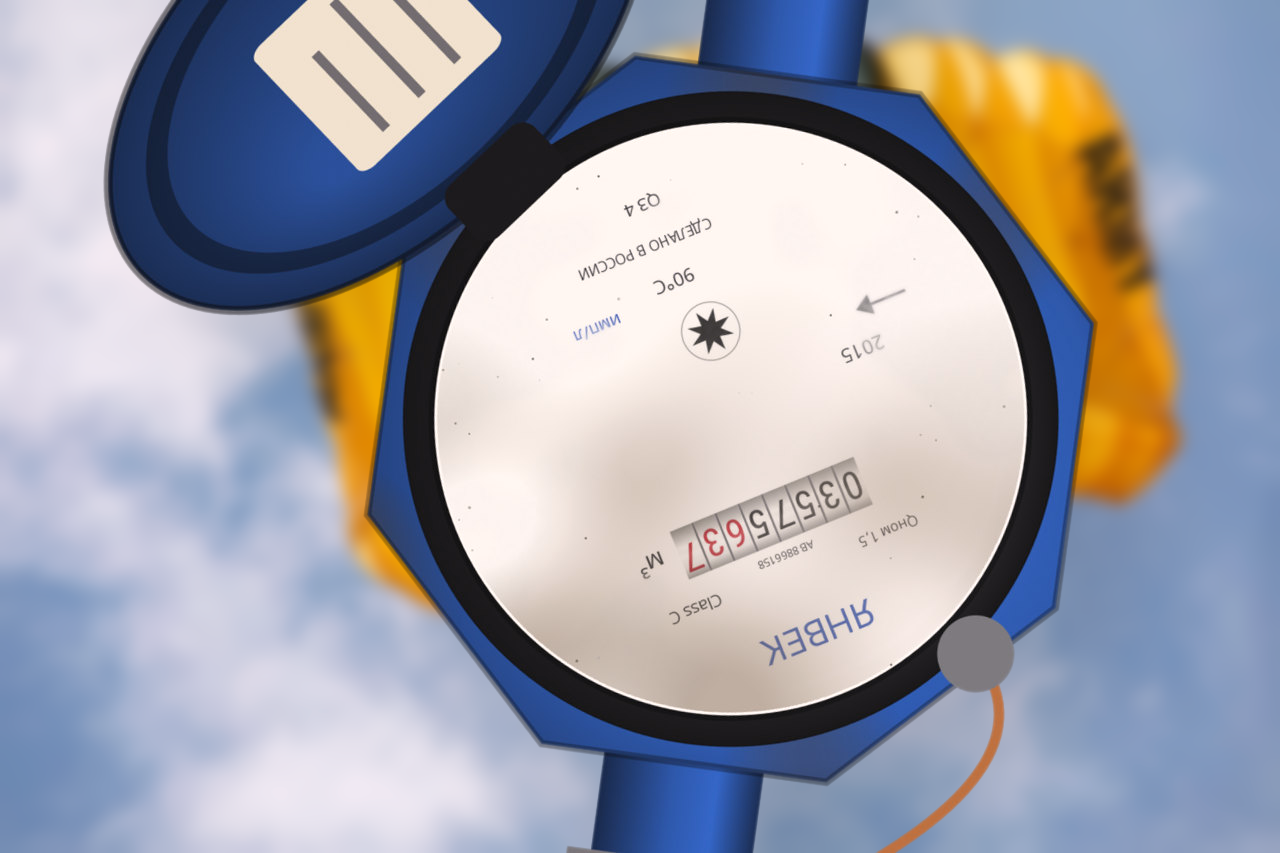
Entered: value=3575.637 unit=m³
